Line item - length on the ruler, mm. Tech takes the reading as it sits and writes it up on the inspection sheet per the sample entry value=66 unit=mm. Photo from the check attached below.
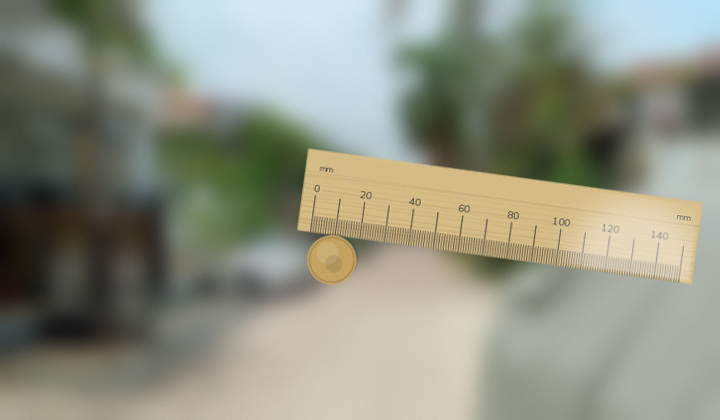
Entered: value=20 unit=mm
